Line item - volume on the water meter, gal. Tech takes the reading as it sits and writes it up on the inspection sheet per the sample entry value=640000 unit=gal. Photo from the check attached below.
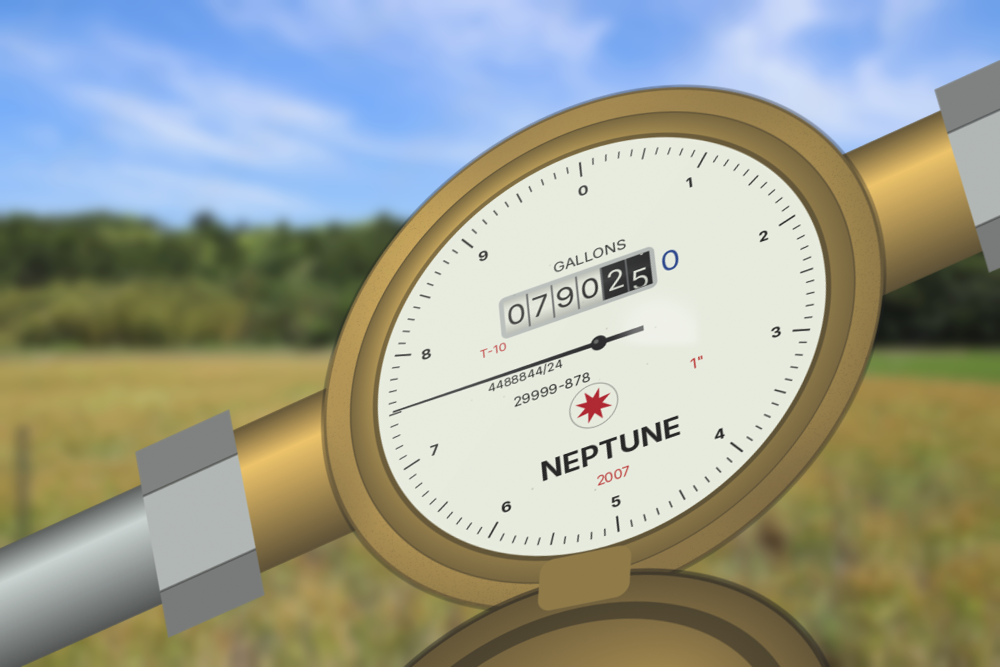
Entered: value=790247.5 unit=gal
